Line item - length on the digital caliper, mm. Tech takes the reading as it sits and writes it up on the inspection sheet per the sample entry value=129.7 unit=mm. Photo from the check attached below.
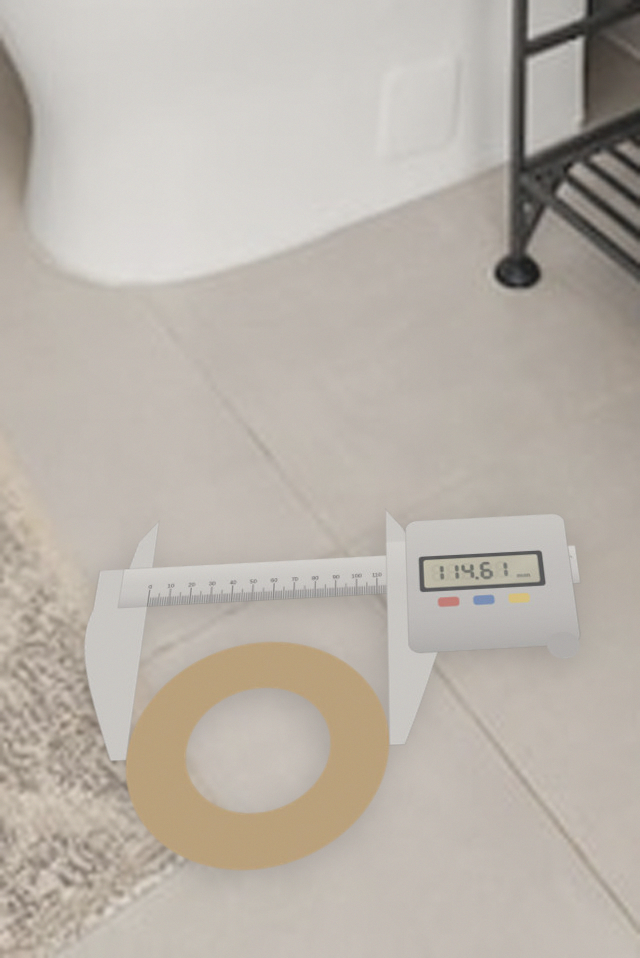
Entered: value=114.61 unit=mm
